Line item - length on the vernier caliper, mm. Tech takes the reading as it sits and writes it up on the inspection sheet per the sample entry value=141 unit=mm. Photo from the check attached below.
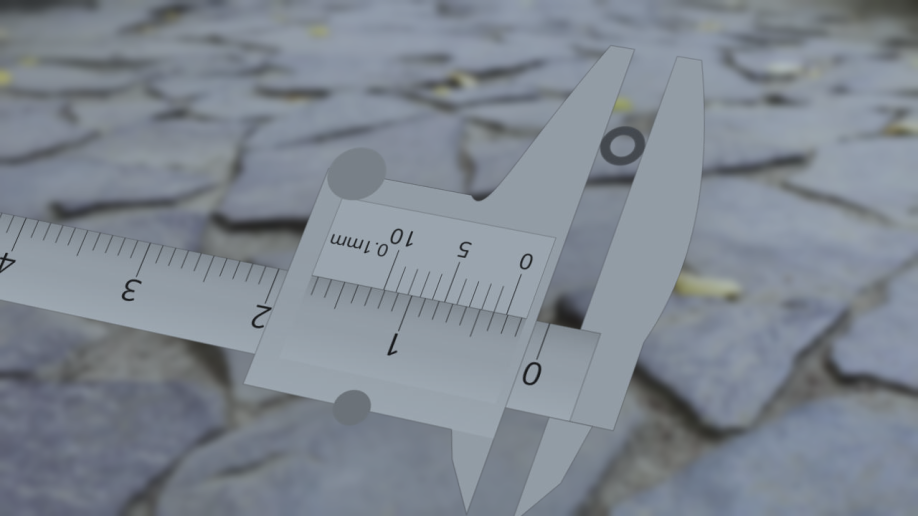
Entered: value=3.1 unit=mm
